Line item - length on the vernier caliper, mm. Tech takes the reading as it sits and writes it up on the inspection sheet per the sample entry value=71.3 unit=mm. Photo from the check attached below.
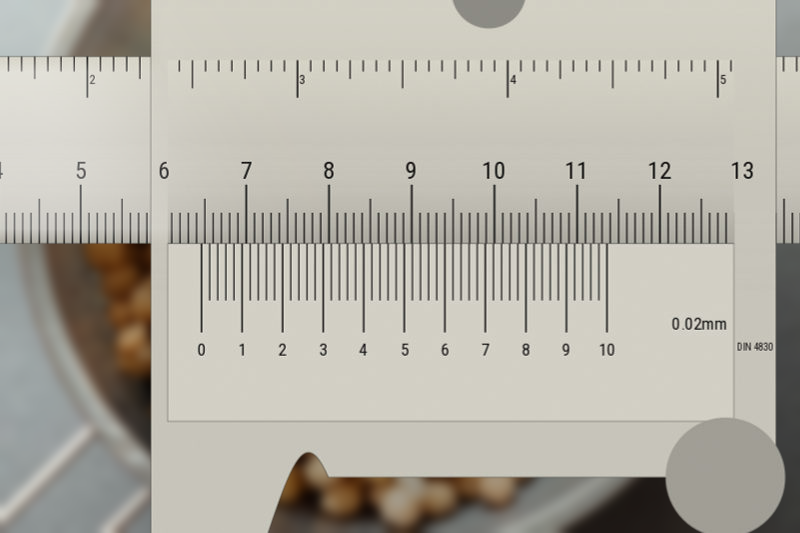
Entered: value=64.6 unit=mm
